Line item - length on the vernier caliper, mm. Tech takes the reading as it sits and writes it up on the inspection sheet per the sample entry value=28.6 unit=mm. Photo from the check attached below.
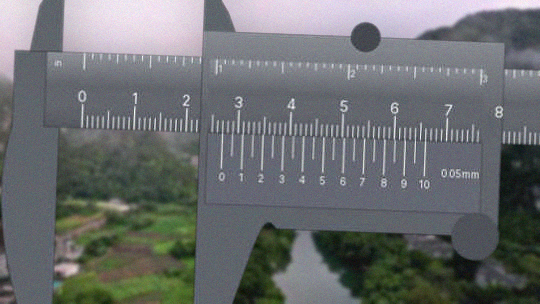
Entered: value=27.0 unit=mm
